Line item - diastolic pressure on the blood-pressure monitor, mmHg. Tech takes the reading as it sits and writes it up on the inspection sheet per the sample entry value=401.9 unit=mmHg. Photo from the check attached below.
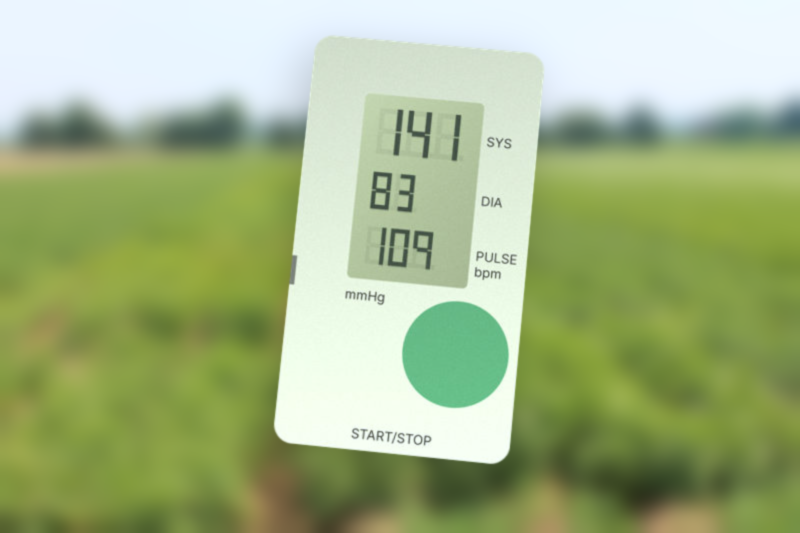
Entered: value=83 unit=mmHg
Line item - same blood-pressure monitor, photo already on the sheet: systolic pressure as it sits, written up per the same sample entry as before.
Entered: value=141 unit=mmHg
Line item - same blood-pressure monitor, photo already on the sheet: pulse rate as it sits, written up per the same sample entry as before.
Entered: value=109 unit=bpm
